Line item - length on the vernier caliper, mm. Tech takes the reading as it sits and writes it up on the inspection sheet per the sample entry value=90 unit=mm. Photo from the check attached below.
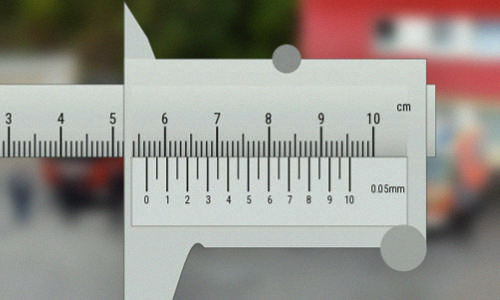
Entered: value=56.5 unit=mm
